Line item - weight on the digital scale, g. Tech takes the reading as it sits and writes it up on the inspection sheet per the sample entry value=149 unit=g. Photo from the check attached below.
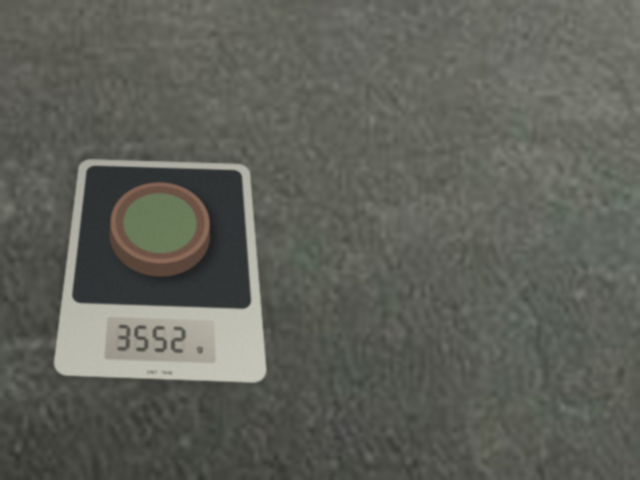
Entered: value=3552 unit=g
